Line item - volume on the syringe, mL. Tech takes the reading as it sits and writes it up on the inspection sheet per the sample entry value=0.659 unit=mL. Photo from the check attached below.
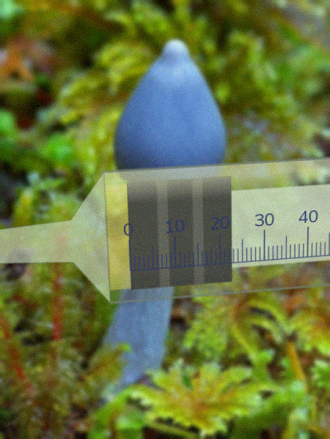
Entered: value=0 unit=mL
